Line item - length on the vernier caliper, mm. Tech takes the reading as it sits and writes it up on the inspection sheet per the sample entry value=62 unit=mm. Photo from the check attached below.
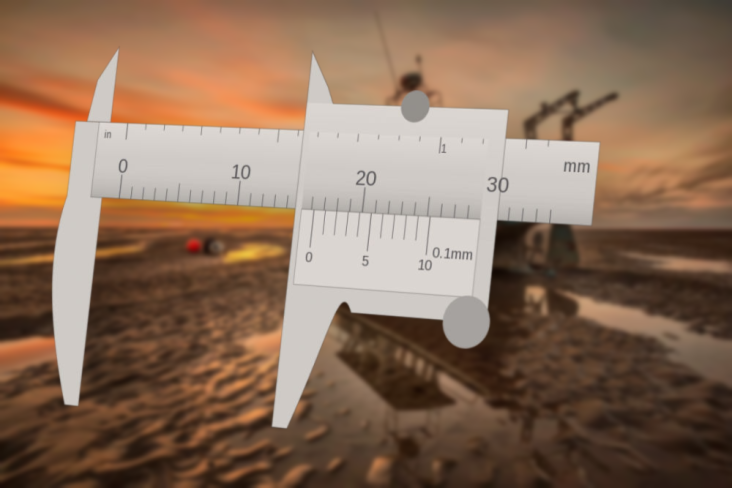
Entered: value=16.2 unit=mm
